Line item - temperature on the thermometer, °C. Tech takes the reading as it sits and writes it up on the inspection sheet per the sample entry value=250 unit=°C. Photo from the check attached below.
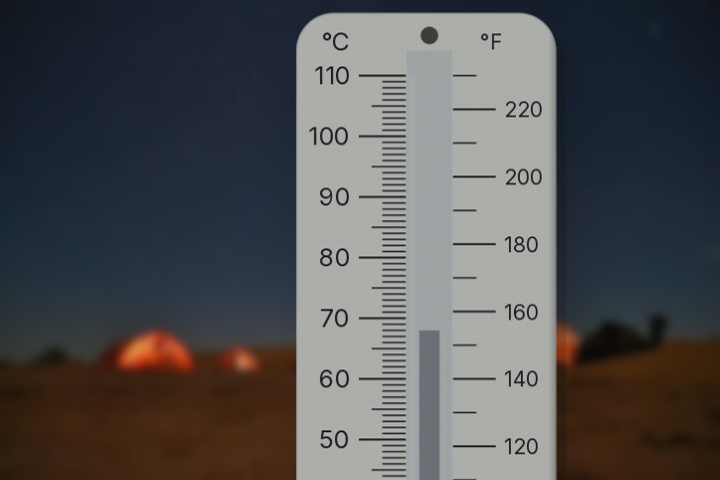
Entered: value=68 unit=°C
